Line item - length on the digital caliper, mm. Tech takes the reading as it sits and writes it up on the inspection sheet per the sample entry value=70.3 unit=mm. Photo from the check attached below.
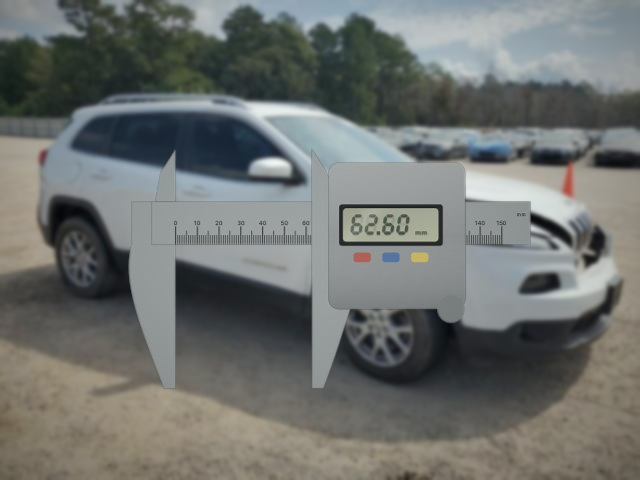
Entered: value=62.60 unit=mm
